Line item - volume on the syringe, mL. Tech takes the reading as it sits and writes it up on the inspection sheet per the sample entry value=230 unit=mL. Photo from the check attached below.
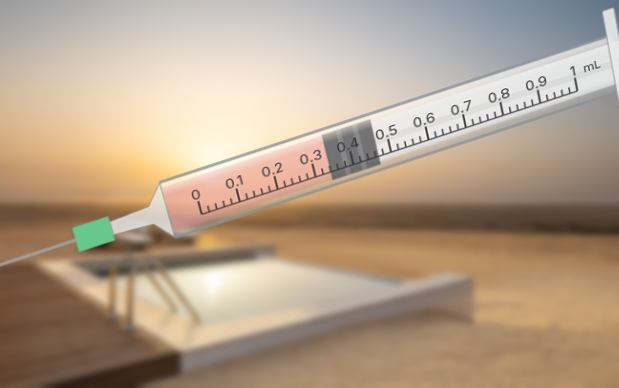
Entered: value=0.34 unit=mL
